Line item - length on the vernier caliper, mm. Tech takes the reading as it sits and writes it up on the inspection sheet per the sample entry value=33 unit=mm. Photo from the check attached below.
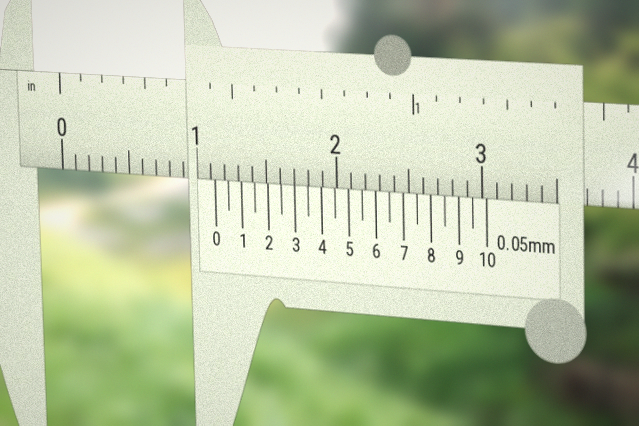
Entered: value=11.3 unit=mm
